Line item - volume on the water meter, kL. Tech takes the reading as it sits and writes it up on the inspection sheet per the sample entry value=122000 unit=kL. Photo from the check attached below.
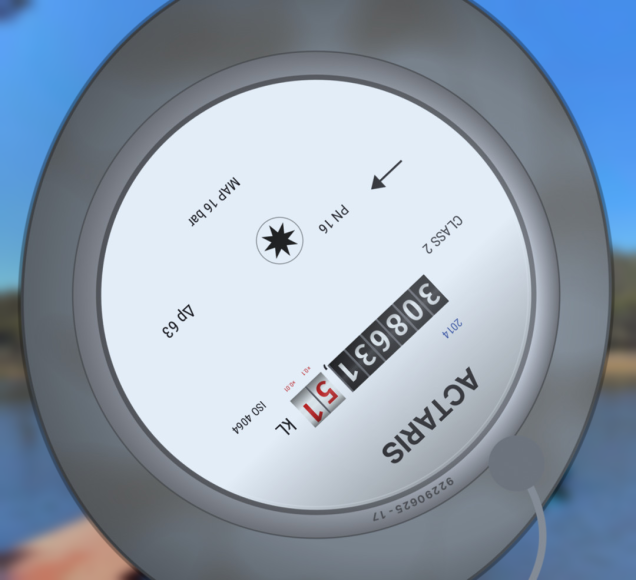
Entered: value=308631.51 unit=kL
